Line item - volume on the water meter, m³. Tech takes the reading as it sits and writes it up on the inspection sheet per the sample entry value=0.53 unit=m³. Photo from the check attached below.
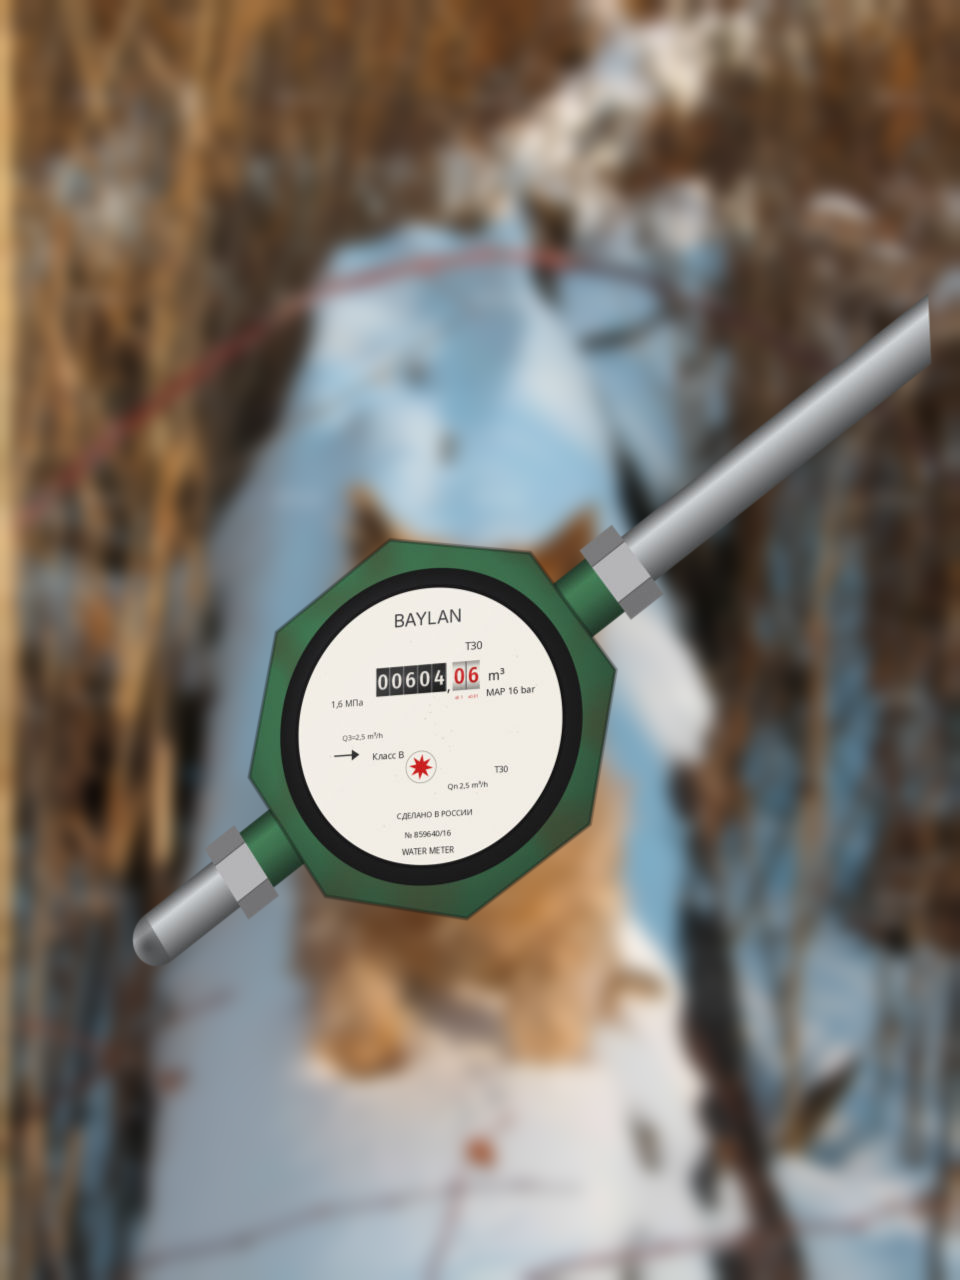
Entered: value=604.06 unit=m³
